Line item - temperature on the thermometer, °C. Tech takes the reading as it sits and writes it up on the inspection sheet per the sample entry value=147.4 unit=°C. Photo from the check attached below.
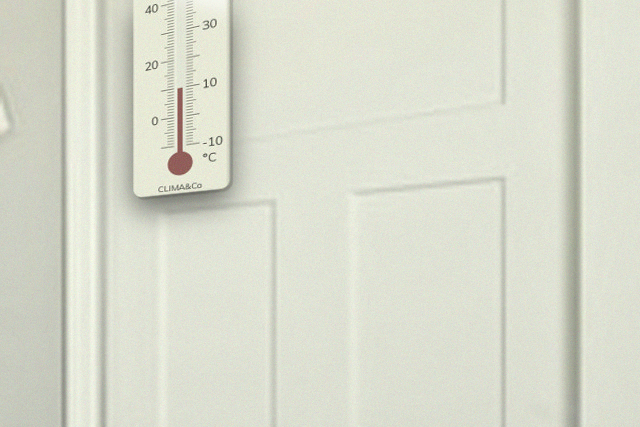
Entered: value=10 unit=°C
